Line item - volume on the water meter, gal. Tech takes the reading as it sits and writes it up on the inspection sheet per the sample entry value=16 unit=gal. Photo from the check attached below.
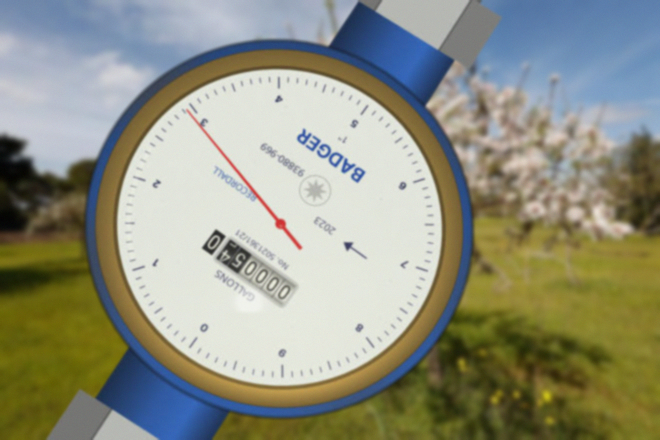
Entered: value=542.9 unit=gal
